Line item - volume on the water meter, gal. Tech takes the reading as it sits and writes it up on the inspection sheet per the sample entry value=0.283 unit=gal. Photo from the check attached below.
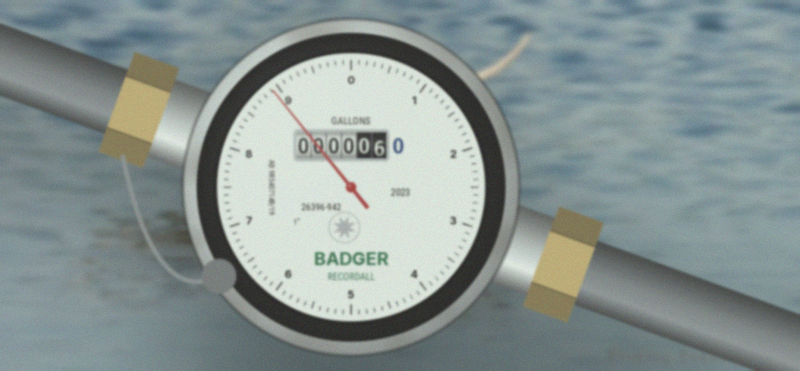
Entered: value=58.9 unit=gal
